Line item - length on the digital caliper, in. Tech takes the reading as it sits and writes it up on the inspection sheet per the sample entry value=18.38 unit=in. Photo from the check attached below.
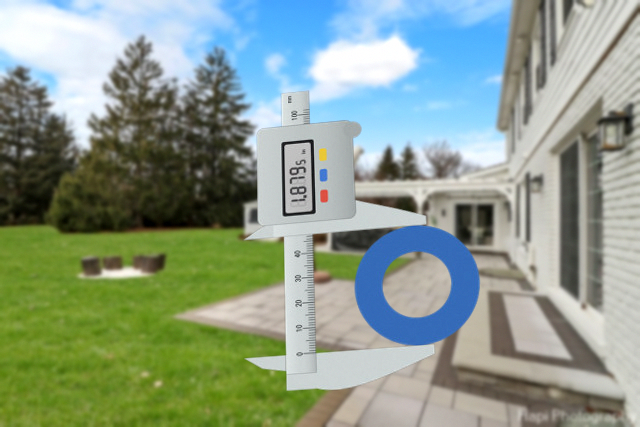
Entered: value=1.8795 unit=in
